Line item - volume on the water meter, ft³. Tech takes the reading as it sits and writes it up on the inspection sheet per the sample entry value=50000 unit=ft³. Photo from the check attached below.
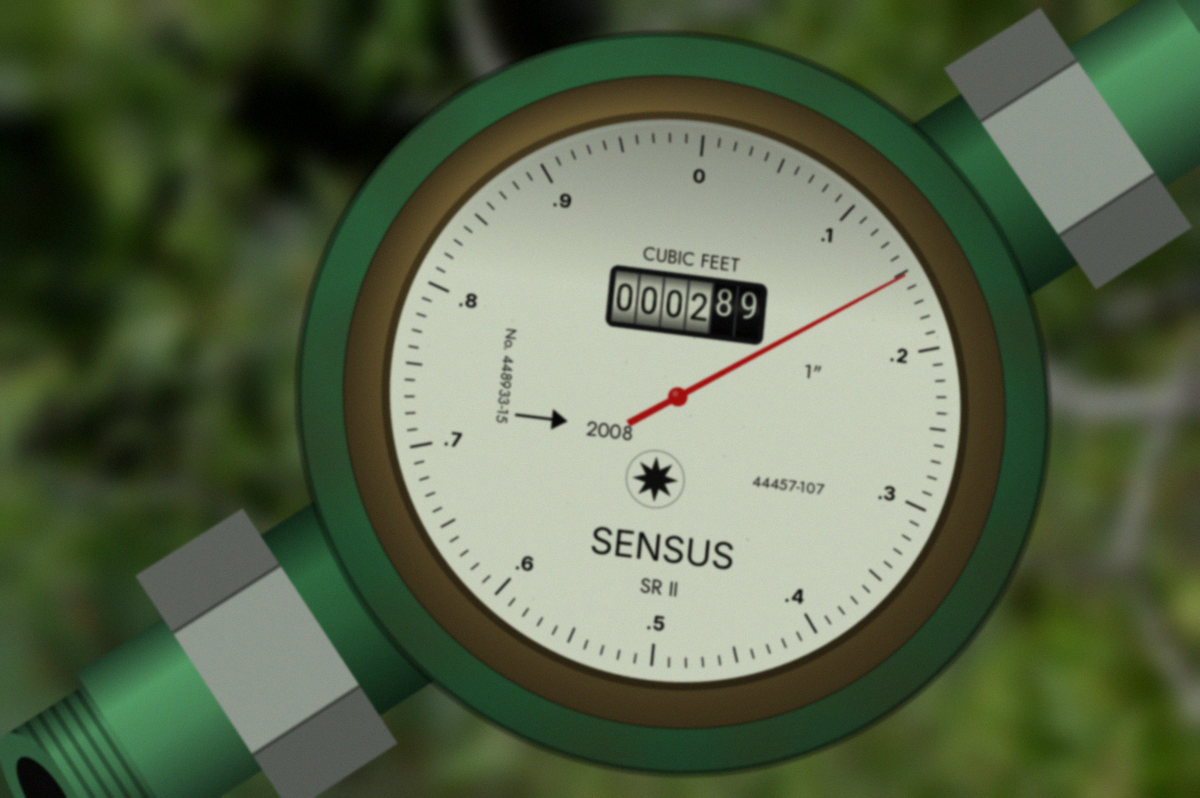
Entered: value=289.15 unit=ft³
